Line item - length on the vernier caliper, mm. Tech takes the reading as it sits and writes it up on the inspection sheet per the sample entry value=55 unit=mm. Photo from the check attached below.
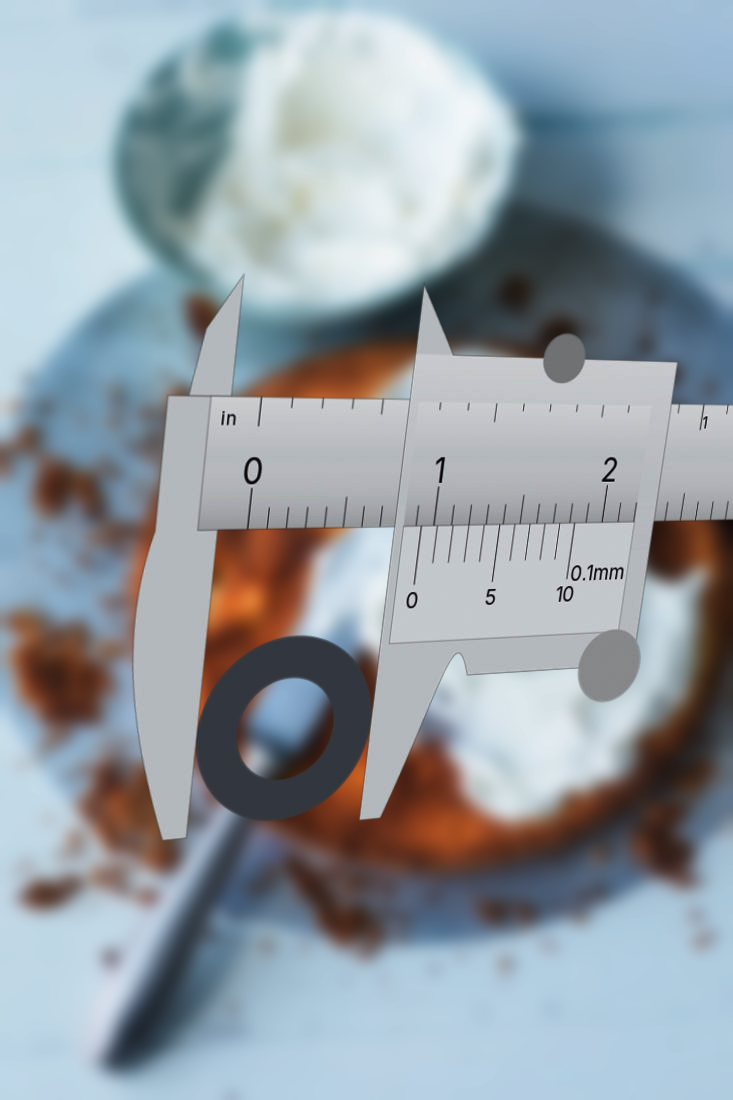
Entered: value=9.3 unit=mm
